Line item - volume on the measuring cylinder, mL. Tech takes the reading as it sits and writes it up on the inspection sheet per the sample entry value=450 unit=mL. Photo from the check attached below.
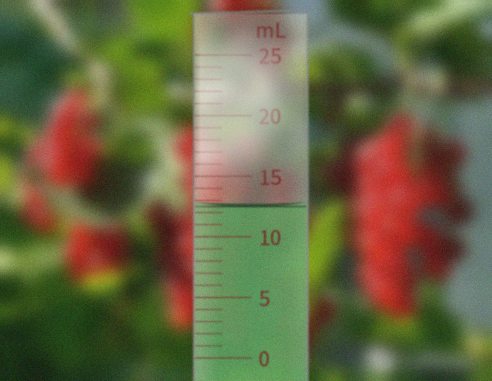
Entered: value=12.5 unit=mL
